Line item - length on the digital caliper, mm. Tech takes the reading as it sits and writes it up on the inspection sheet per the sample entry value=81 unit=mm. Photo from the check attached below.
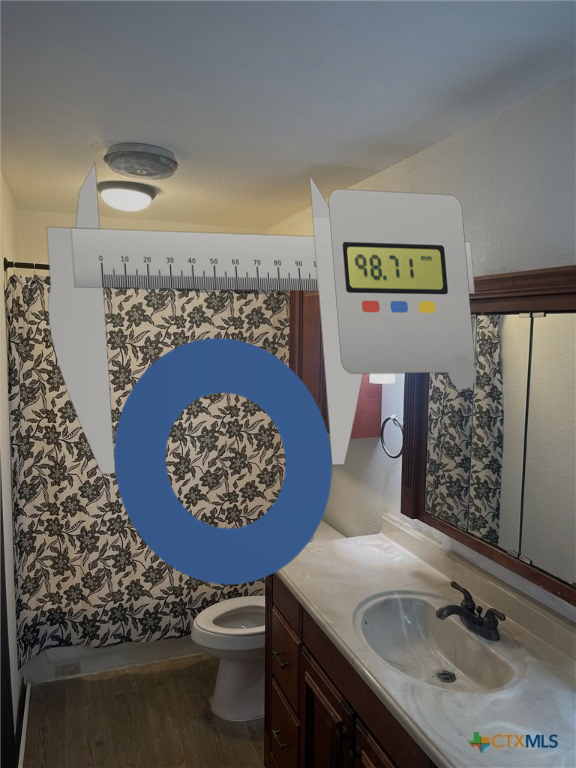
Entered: value=98.71 unit=mm
